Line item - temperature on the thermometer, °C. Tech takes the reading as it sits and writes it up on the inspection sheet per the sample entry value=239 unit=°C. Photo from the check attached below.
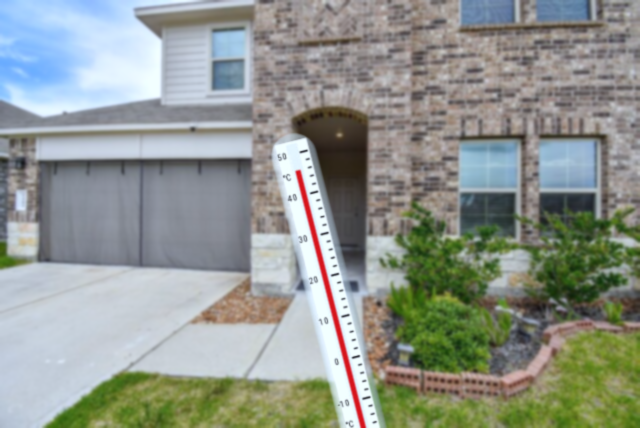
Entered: value=46 unit=°C
